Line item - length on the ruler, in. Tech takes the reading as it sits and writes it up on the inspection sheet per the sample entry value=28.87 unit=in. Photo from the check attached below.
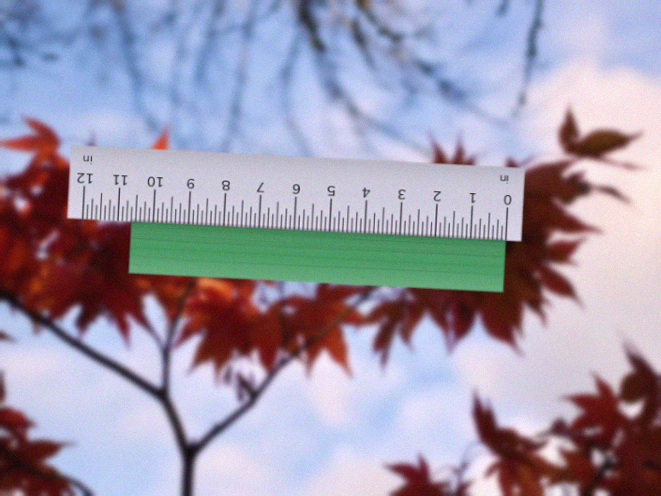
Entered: value=10.625 unit=in
